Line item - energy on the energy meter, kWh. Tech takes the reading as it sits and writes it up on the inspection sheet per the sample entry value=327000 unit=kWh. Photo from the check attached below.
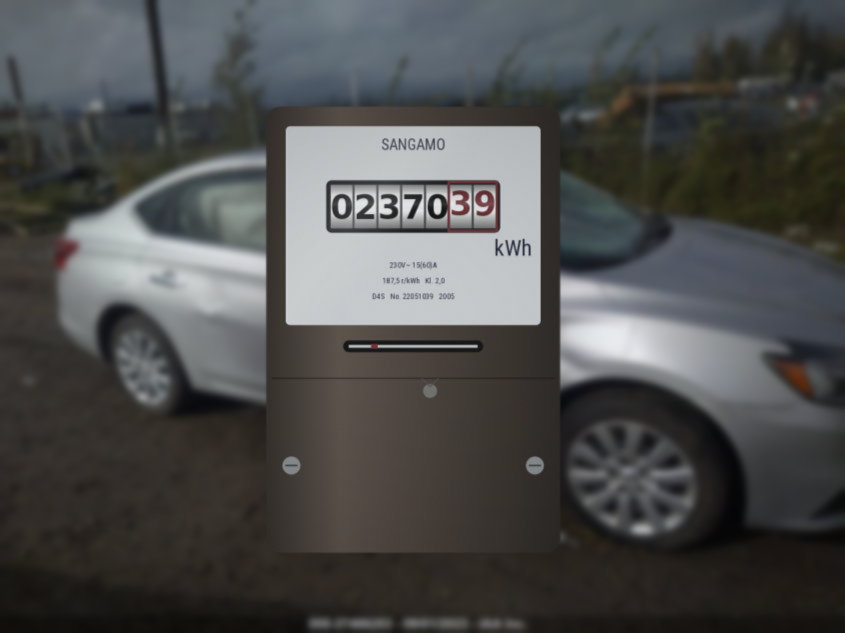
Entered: value=2370.39 unit=kWh
